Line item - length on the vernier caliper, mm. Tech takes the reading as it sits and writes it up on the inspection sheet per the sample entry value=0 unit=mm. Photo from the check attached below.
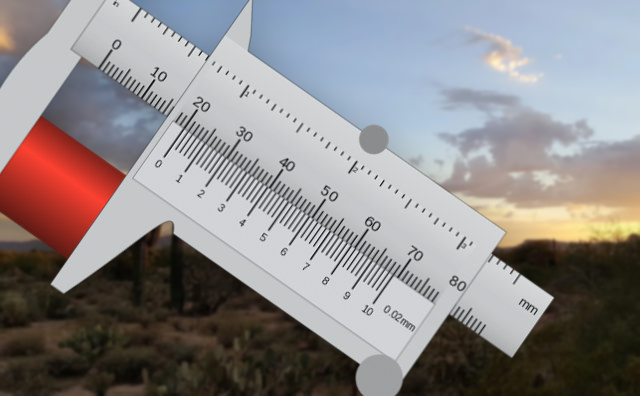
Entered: value=20.0 unit=mm
